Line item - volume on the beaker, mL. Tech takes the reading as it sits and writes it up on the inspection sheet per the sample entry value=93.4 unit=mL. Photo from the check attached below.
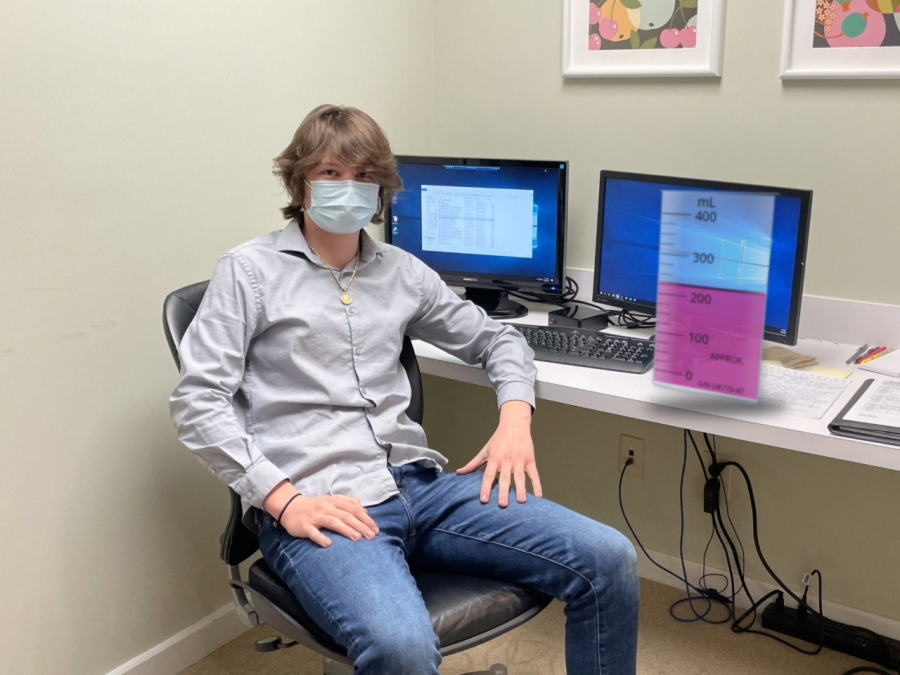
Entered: value=225 unit=mL
